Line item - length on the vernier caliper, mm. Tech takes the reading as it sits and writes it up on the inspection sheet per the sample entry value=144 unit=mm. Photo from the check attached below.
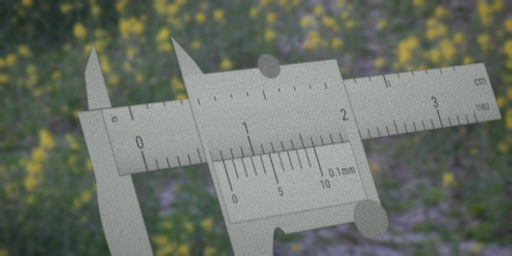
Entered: value=7.0 unit=mm
